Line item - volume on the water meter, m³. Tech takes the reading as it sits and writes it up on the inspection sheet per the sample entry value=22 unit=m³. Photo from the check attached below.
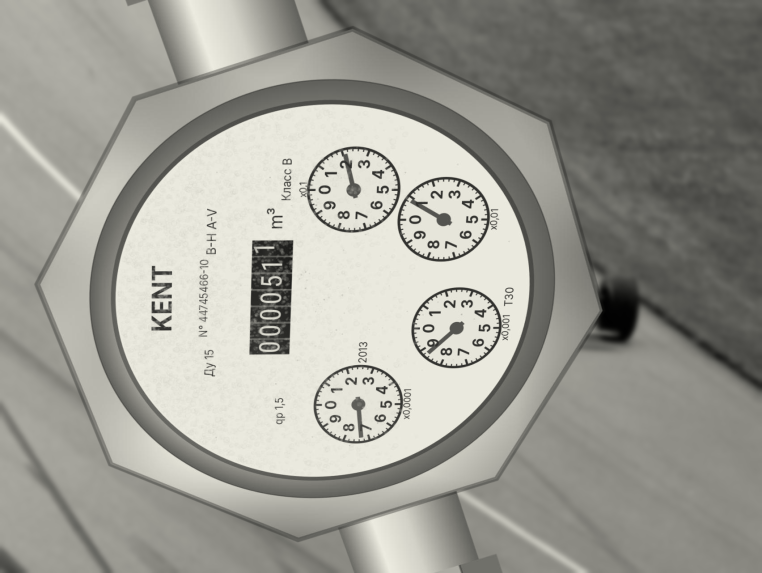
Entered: value=511.2087 unit=m³
